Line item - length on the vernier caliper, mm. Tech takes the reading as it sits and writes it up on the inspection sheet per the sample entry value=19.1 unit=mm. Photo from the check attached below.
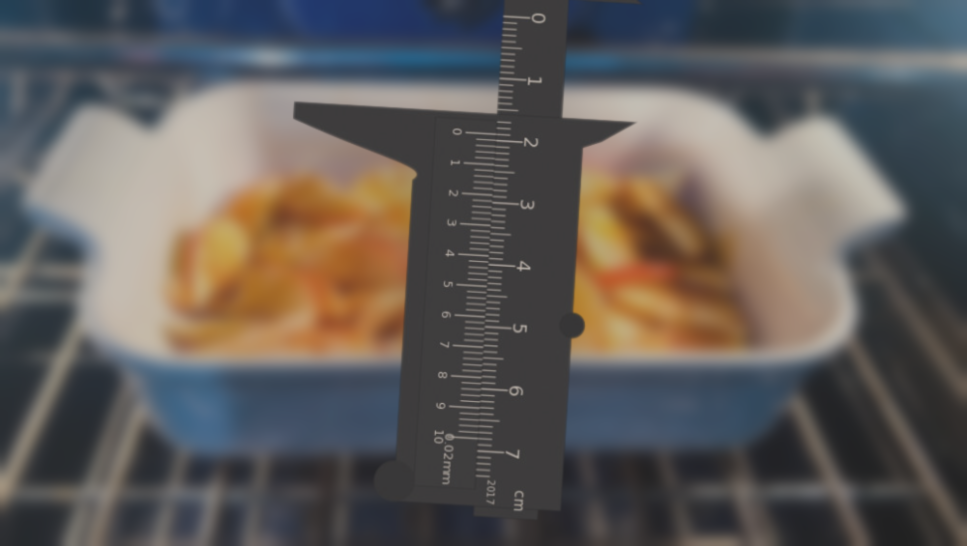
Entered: value=19.0 unit=mm
